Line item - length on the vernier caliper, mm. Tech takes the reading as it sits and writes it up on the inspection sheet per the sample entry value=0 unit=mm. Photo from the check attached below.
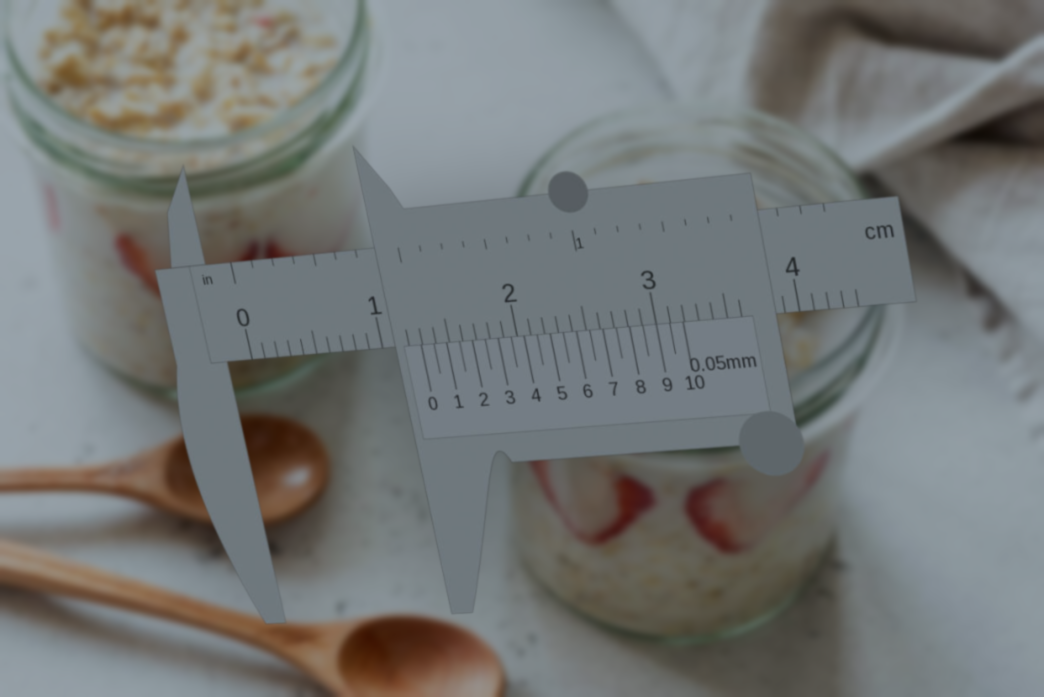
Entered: value=12.9 unit=mm
